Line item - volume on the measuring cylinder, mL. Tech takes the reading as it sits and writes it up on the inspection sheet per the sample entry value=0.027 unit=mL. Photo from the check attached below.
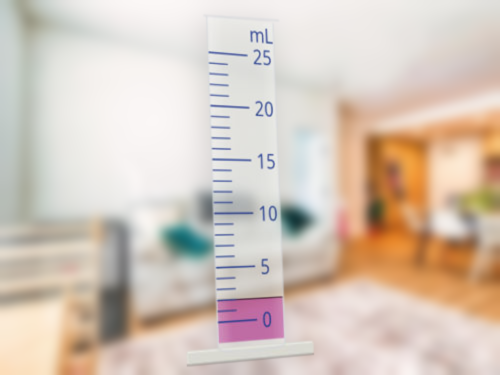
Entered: value=2 unit=mL
